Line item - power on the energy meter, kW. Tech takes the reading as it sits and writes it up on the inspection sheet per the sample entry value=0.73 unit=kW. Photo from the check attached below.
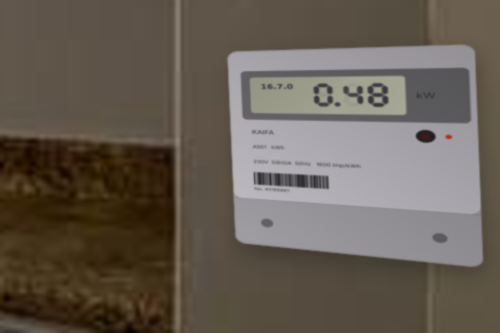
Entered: value=0.48 unit=kW
